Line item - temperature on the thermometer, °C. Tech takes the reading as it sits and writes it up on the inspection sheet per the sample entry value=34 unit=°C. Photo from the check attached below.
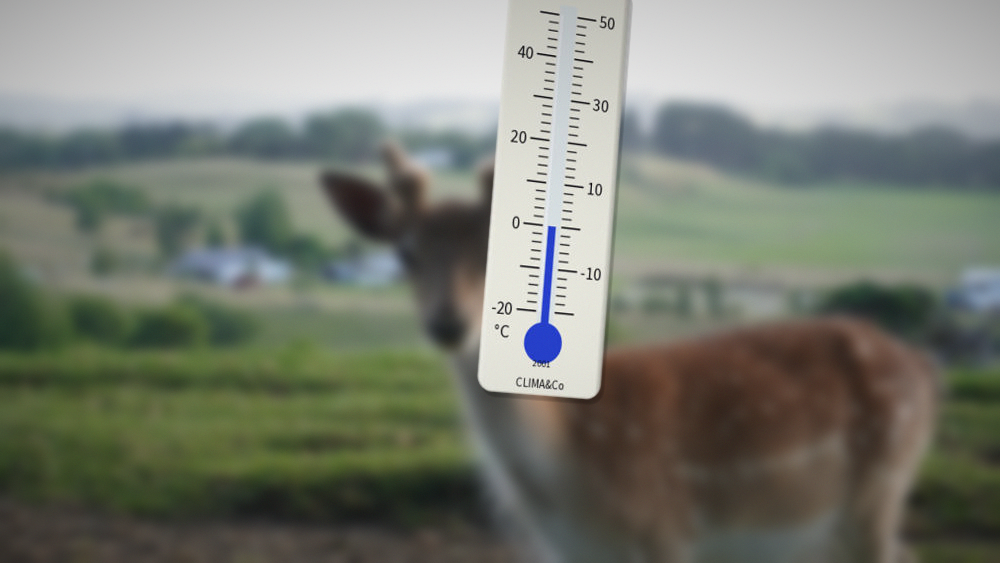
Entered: value=0 unit=°C
